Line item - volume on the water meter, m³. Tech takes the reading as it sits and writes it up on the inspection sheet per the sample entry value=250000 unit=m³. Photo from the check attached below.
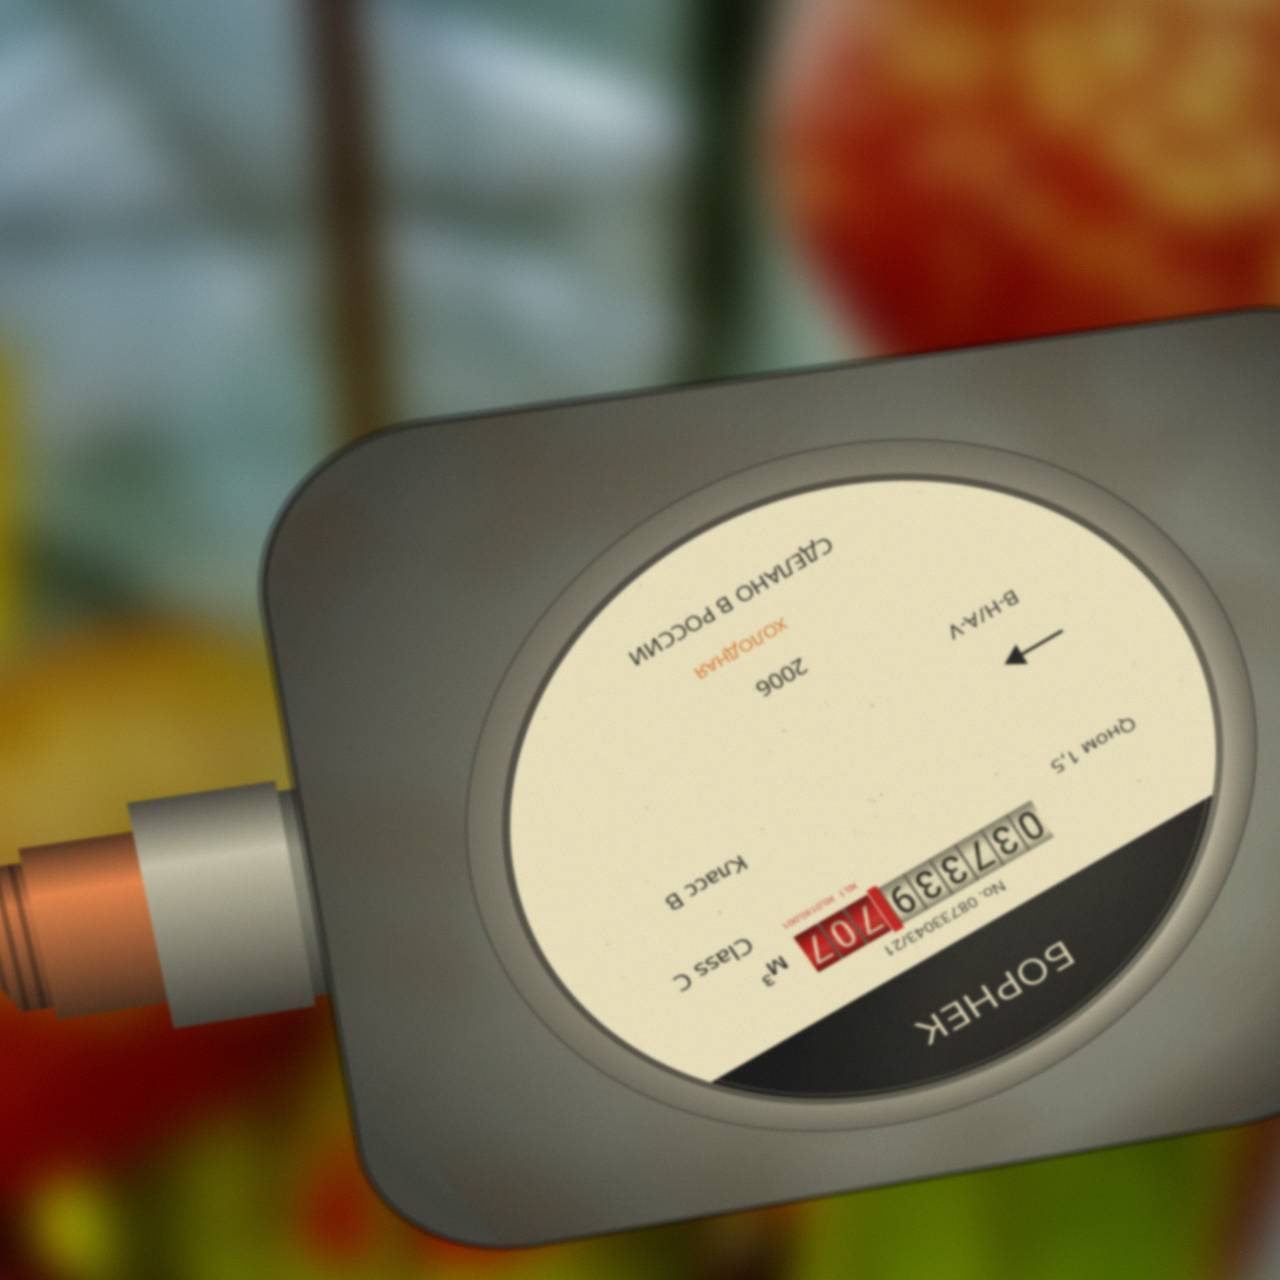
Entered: value=37339.707 unit=m³
